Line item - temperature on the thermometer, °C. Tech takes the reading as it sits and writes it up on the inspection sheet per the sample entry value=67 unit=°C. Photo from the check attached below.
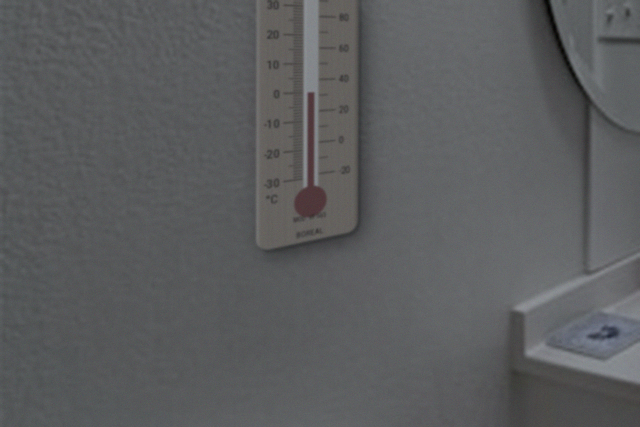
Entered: value=0 unit=°C
